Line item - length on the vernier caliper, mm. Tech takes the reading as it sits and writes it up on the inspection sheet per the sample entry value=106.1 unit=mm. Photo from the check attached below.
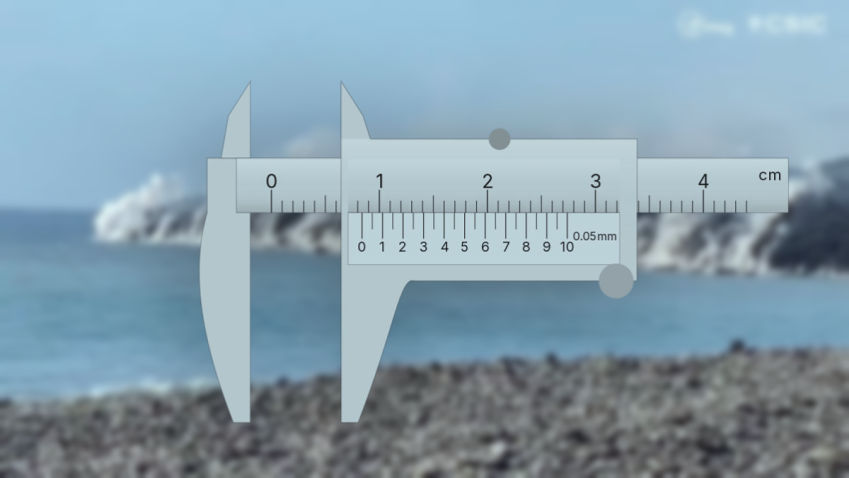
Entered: value=8.4 unit=mm
